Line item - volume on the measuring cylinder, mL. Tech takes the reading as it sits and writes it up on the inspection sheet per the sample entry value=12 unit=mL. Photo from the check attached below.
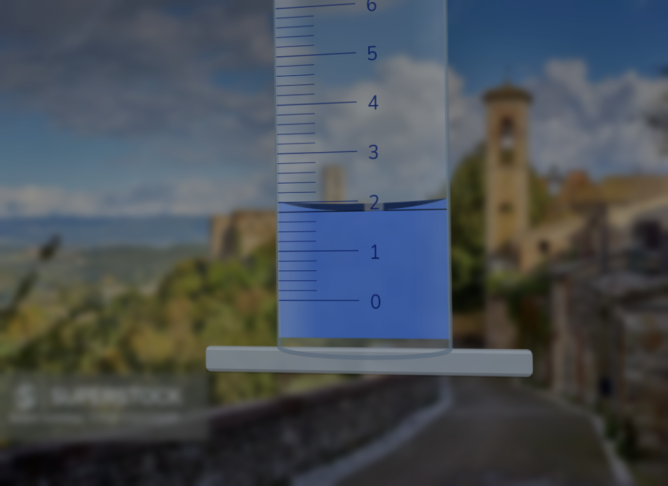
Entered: value=1.8 unit=mL
